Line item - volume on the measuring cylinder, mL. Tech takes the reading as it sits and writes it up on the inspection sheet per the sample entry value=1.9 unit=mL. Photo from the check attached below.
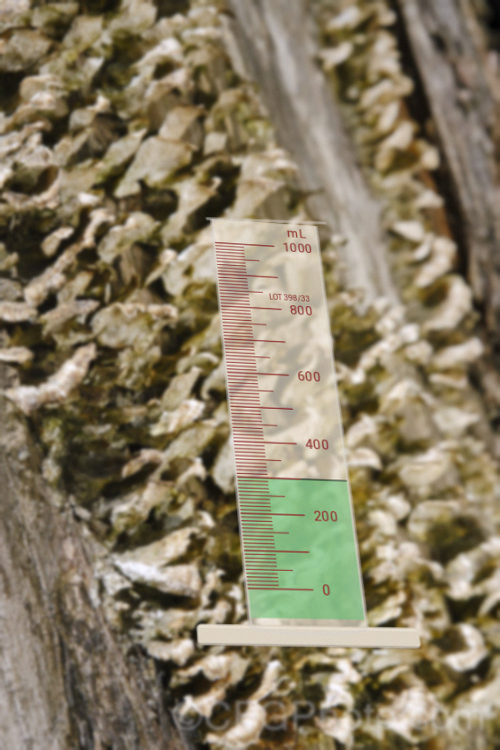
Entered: value=300 unit=mL
